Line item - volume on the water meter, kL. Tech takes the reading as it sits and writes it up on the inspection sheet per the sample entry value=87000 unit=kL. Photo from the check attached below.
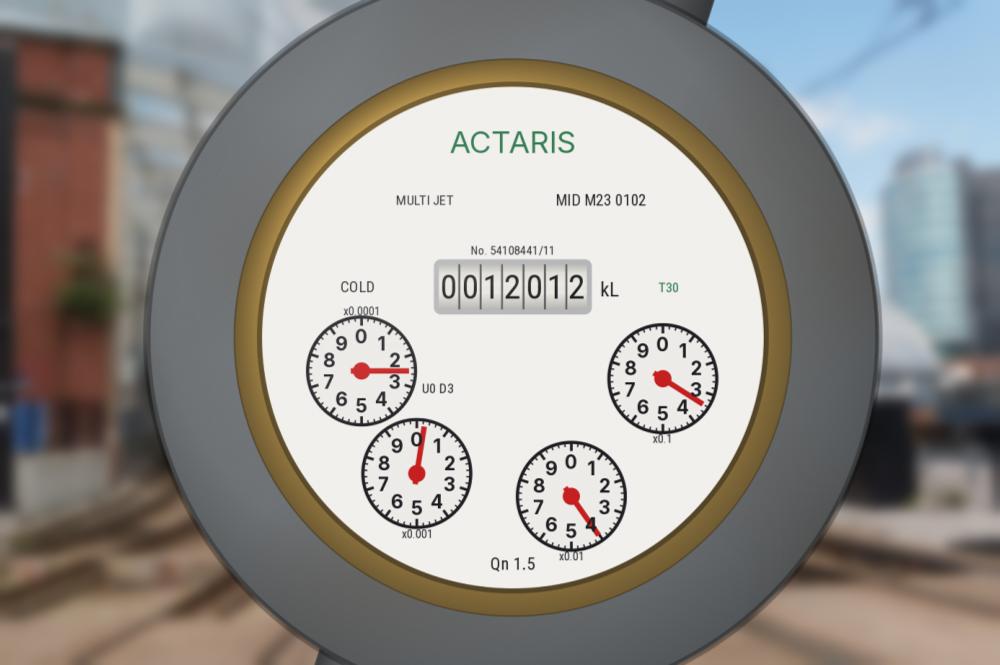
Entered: value=12012.3402 unit=kL
